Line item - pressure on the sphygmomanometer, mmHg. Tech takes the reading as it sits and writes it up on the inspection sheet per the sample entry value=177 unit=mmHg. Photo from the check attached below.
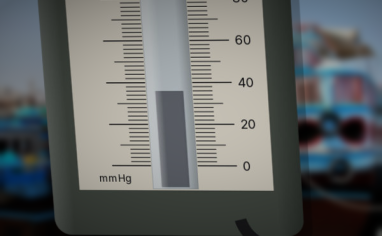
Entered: value=36 unit=mmHg
